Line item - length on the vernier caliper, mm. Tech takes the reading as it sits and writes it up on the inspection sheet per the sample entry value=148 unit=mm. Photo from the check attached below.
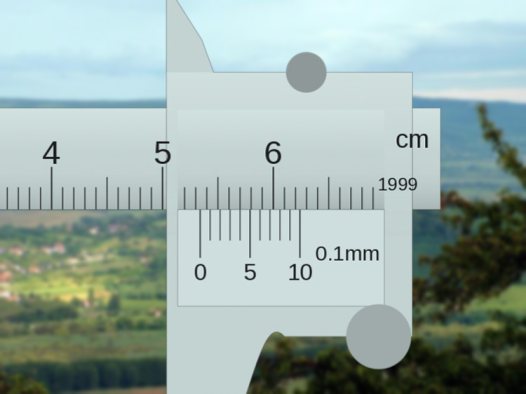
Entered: value=53.4 unit=mm
